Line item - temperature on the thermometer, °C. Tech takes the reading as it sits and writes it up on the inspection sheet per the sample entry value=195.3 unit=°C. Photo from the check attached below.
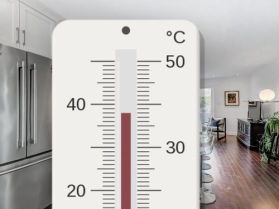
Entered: value=38 unit=°C
